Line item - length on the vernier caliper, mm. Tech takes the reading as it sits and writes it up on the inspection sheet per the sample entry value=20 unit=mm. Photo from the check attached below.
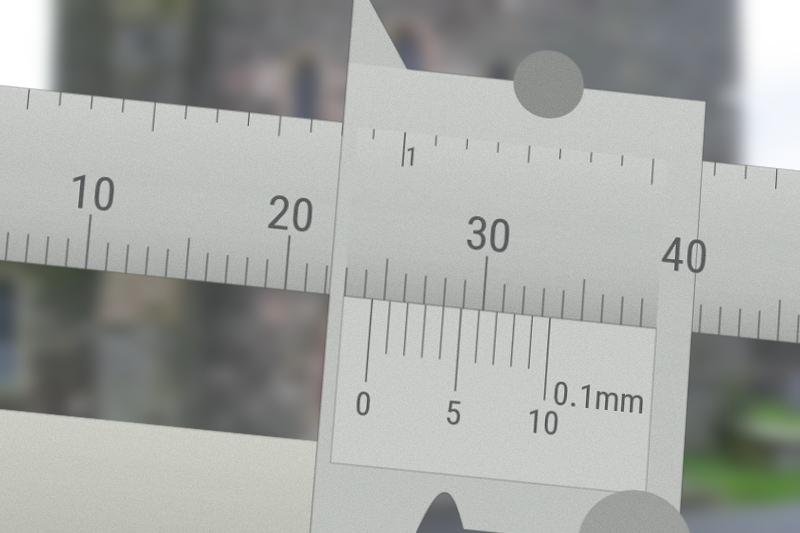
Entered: value=24.4 unit=mm
